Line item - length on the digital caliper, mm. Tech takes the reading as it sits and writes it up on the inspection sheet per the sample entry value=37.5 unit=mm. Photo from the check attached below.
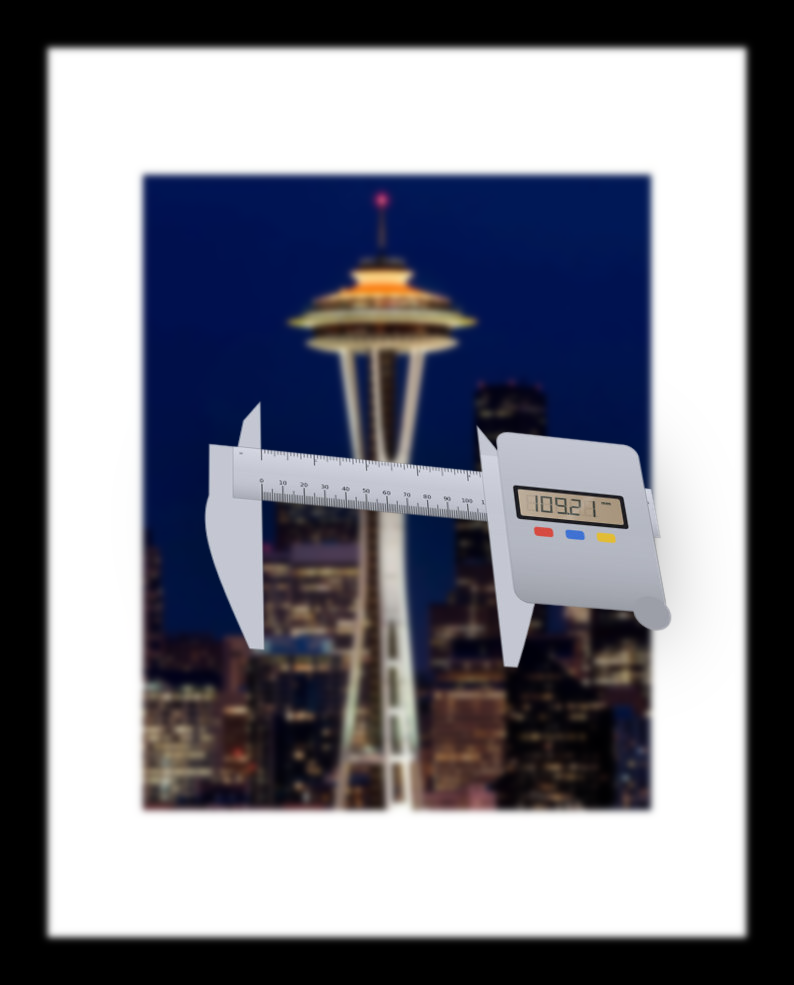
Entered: value=109.21 unit=mm
